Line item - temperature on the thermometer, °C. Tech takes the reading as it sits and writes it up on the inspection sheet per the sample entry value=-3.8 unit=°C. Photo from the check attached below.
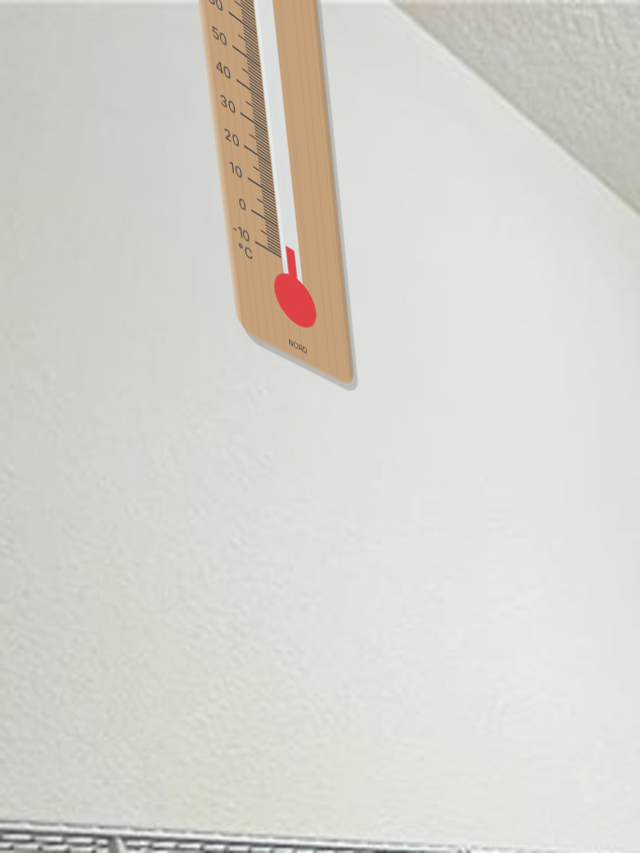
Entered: value=-5 unit=°C
